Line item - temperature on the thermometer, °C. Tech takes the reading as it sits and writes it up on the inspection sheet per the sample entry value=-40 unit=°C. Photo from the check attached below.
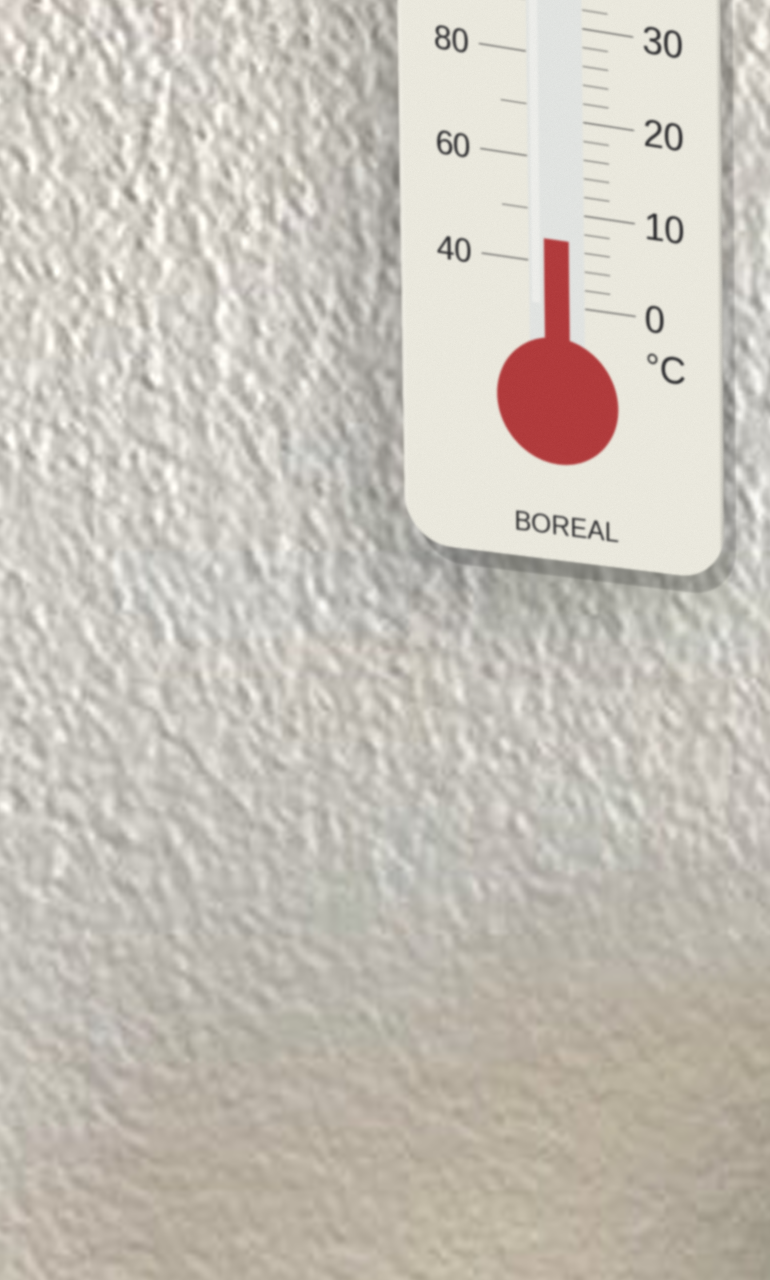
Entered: value=7 unit=°C
